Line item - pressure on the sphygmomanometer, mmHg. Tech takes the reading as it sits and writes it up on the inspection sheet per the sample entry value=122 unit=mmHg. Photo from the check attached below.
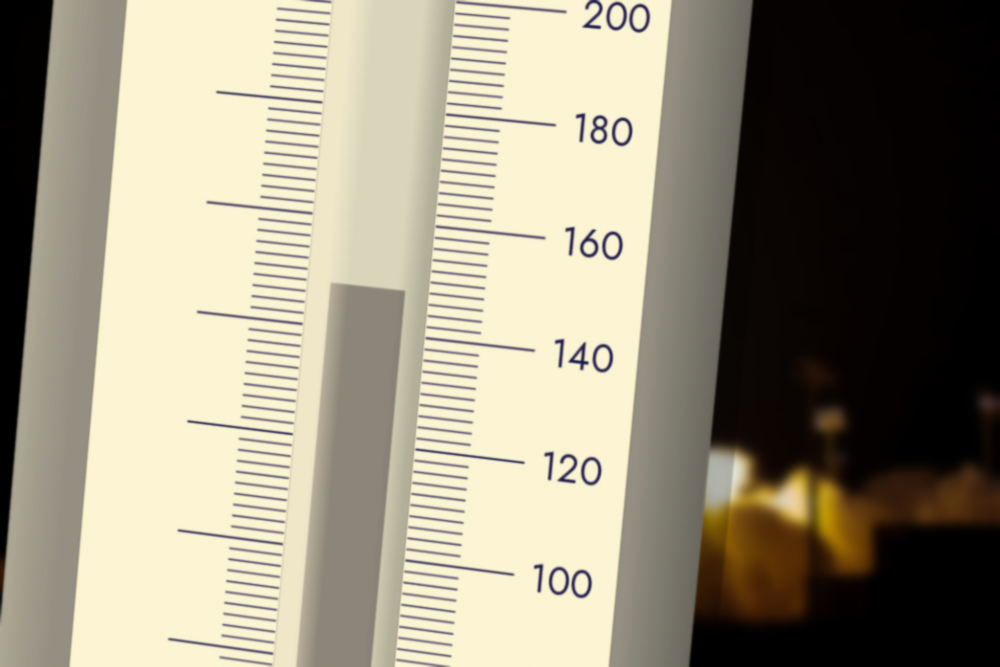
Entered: value=148 unit=mmHg
